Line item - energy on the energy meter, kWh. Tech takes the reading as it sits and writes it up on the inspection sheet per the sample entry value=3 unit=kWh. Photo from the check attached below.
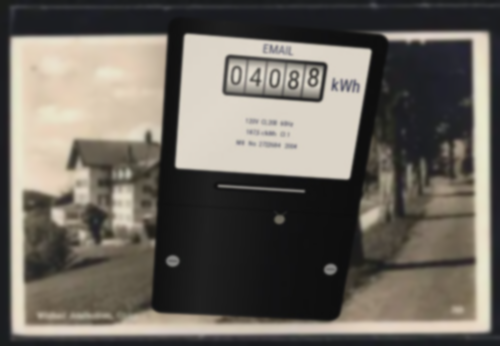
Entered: value=4088 unit=kWh
